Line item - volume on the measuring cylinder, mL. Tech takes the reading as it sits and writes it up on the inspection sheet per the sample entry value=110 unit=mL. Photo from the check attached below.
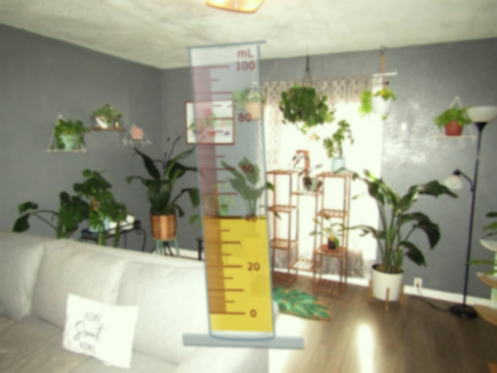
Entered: value=40 unit=mL
